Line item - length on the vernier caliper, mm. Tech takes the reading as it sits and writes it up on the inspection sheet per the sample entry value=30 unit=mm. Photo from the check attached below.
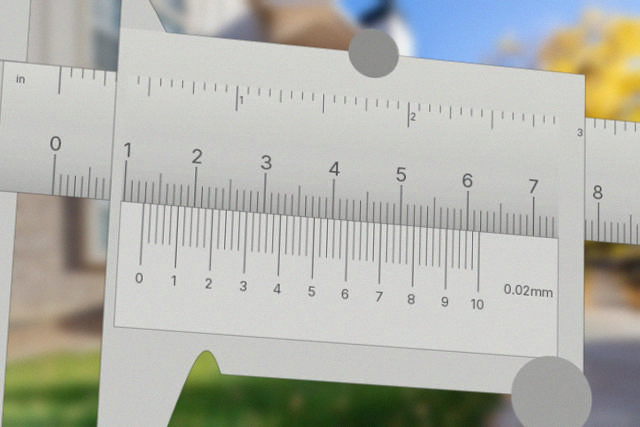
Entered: value=12.8 unit=mm
